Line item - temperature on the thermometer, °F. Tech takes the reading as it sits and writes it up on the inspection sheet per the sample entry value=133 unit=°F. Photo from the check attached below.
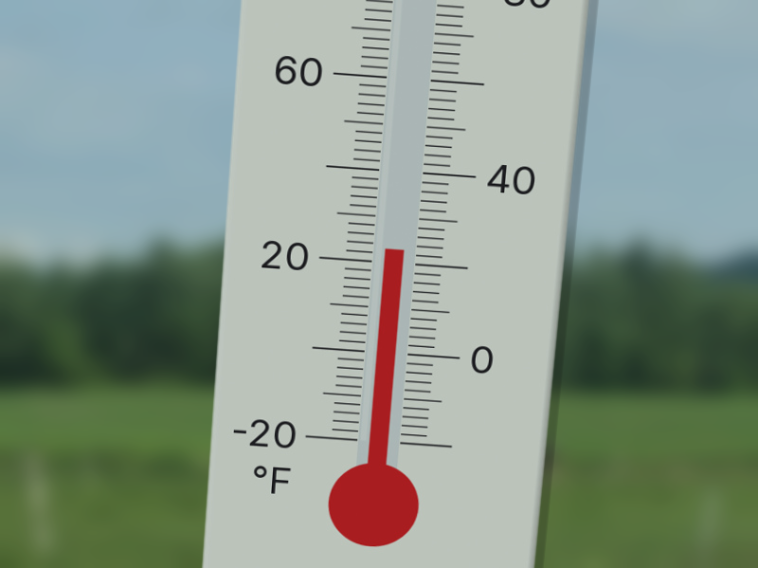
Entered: value=23 unit=°F
